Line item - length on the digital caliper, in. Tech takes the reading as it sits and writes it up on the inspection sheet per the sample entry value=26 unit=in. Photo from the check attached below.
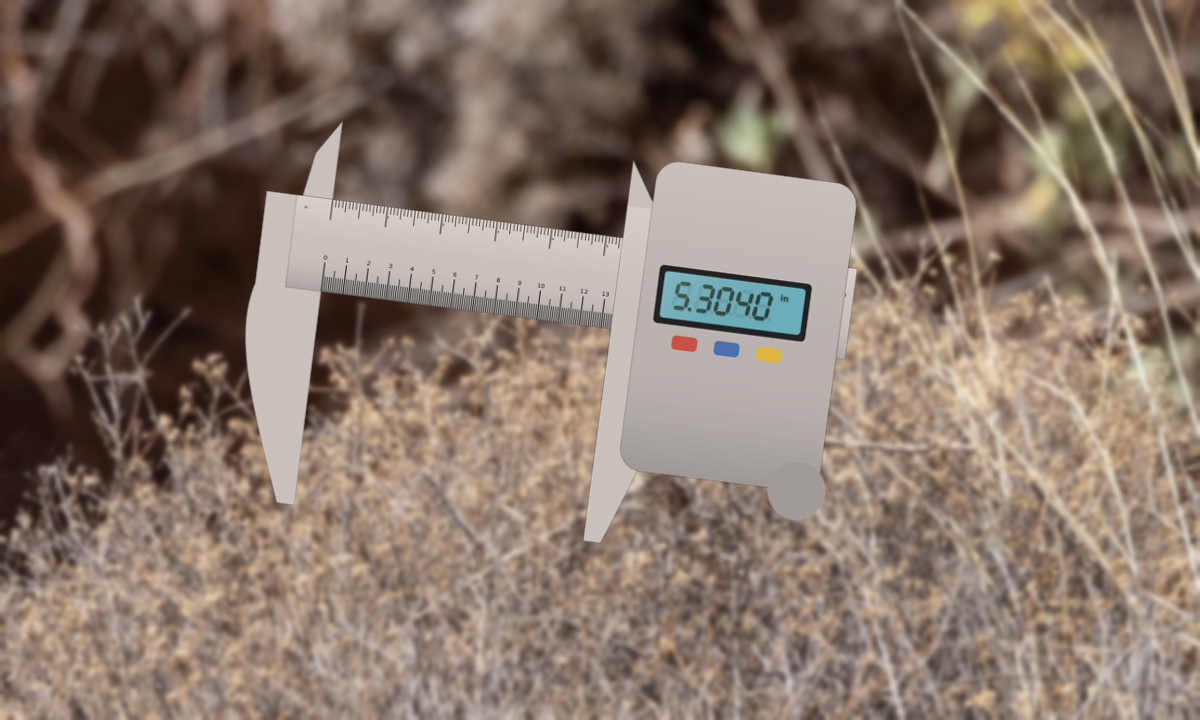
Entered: value=5.3040 unit=in
